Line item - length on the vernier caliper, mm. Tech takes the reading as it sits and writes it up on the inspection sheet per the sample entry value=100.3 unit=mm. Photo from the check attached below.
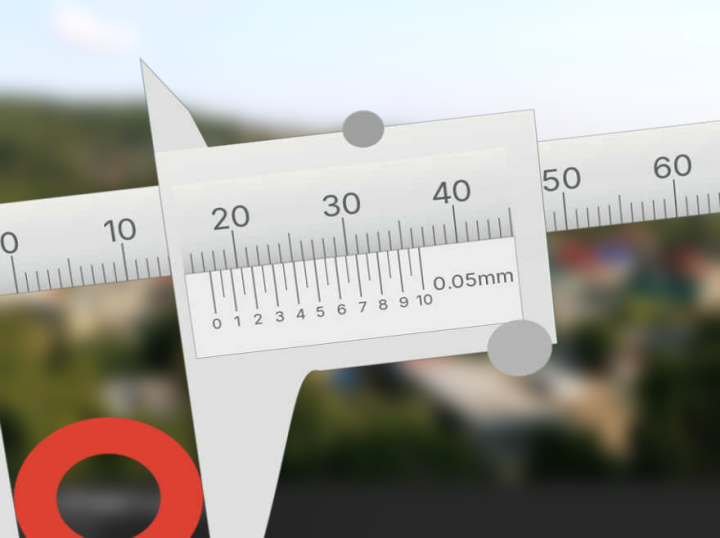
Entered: value=17.5 unit=mm
